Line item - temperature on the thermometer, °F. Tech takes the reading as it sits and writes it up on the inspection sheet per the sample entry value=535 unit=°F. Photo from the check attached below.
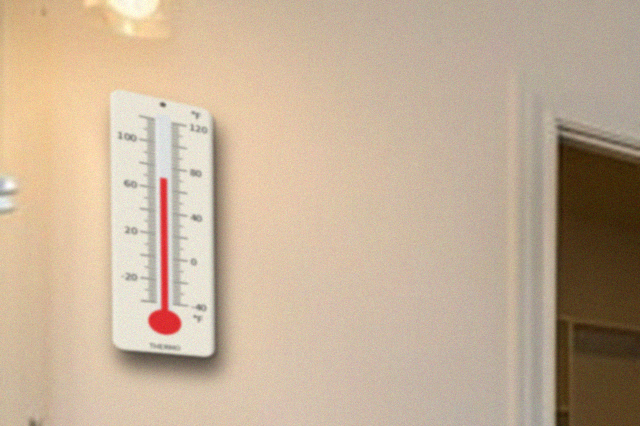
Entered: value=70 unit=°F
